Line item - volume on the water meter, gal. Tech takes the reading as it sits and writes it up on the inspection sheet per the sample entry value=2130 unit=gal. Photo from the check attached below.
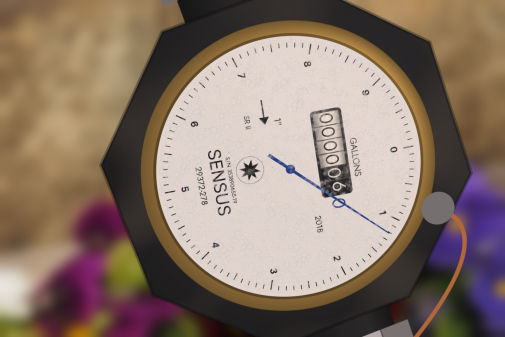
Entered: value=61.2 unit=gal
